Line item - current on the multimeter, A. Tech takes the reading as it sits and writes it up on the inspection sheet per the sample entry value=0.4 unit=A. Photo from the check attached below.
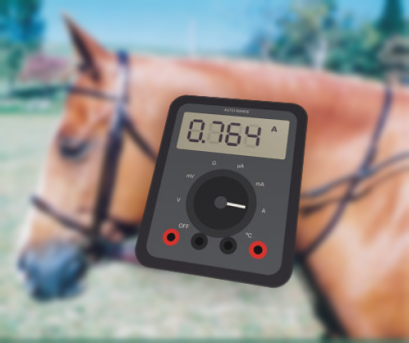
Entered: value=0.764 unit=A
